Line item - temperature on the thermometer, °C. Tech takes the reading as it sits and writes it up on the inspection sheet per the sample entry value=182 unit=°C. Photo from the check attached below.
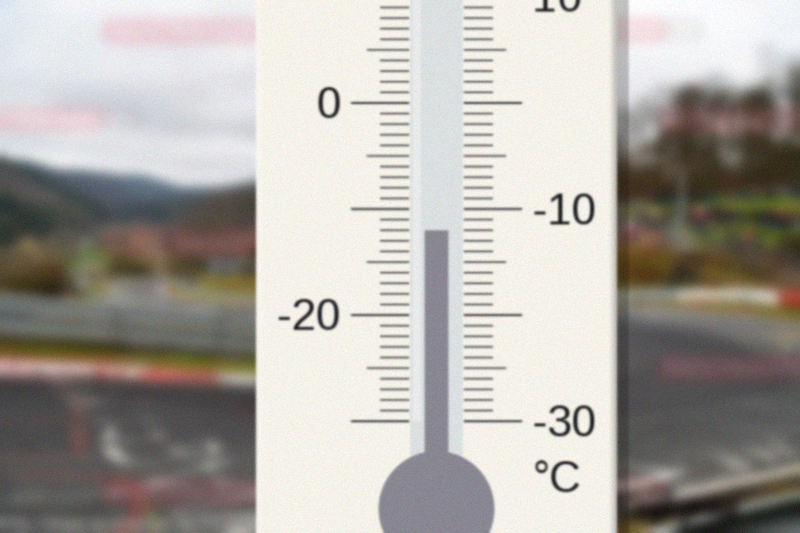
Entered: value=-12 unit=°C
